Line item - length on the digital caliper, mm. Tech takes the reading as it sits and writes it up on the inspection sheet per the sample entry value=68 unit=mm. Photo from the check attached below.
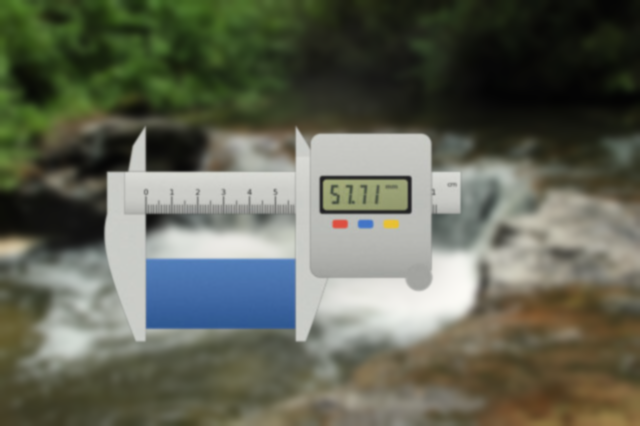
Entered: value=57.71 unit=mm
